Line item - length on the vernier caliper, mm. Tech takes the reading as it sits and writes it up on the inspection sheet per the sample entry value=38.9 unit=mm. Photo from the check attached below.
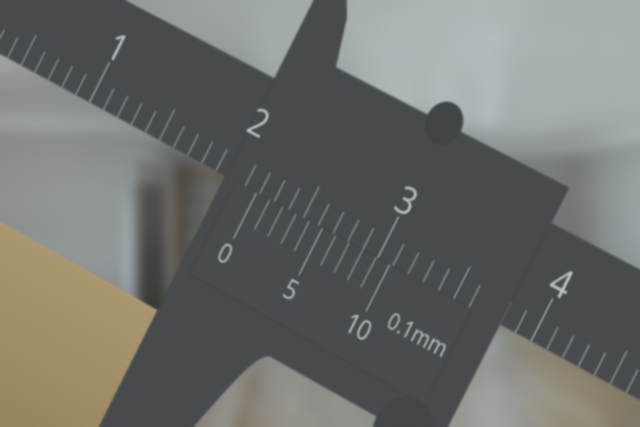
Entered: value=21.8 unit=mm
